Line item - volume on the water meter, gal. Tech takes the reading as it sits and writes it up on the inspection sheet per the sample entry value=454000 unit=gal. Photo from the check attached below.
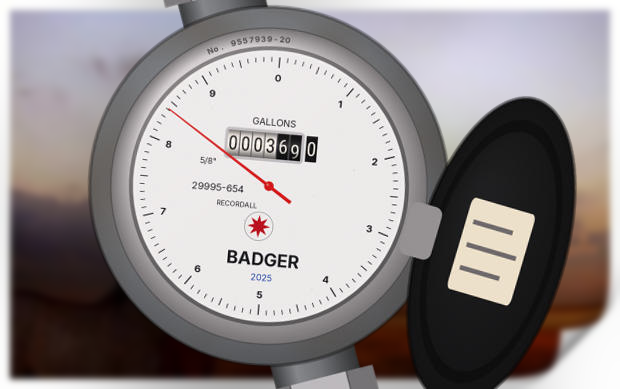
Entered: value=3688.4 unit=gal
